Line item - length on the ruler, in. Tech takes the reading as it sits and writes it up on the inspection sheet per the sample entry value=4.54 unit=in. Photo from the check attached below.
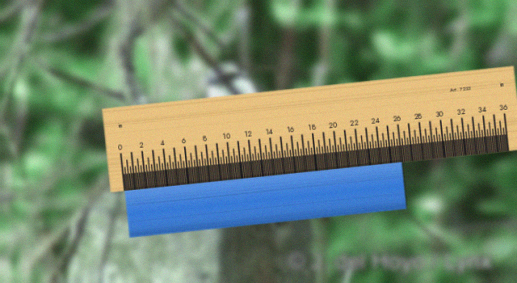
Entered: value=26 unit=in
